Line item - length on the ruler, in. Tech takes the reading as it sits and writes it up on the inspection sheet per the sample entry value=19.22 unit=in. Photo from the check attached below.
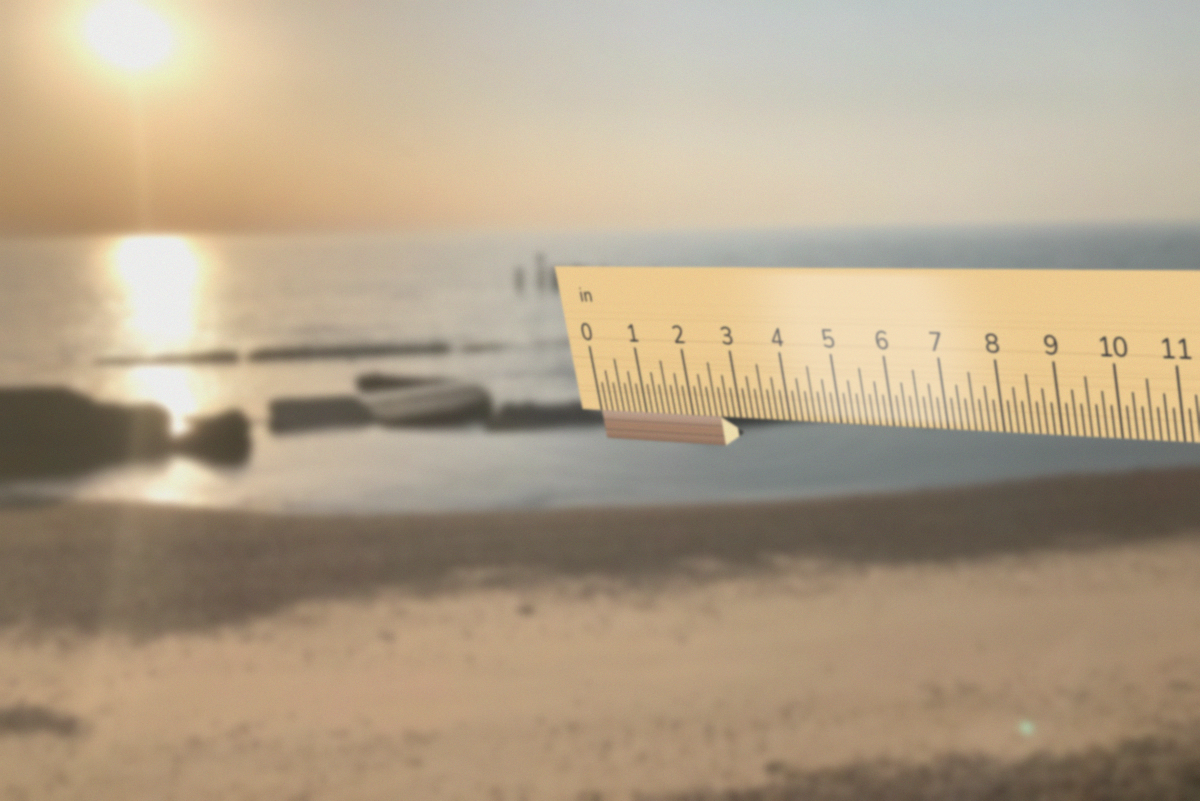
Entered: value=3 unit=in
